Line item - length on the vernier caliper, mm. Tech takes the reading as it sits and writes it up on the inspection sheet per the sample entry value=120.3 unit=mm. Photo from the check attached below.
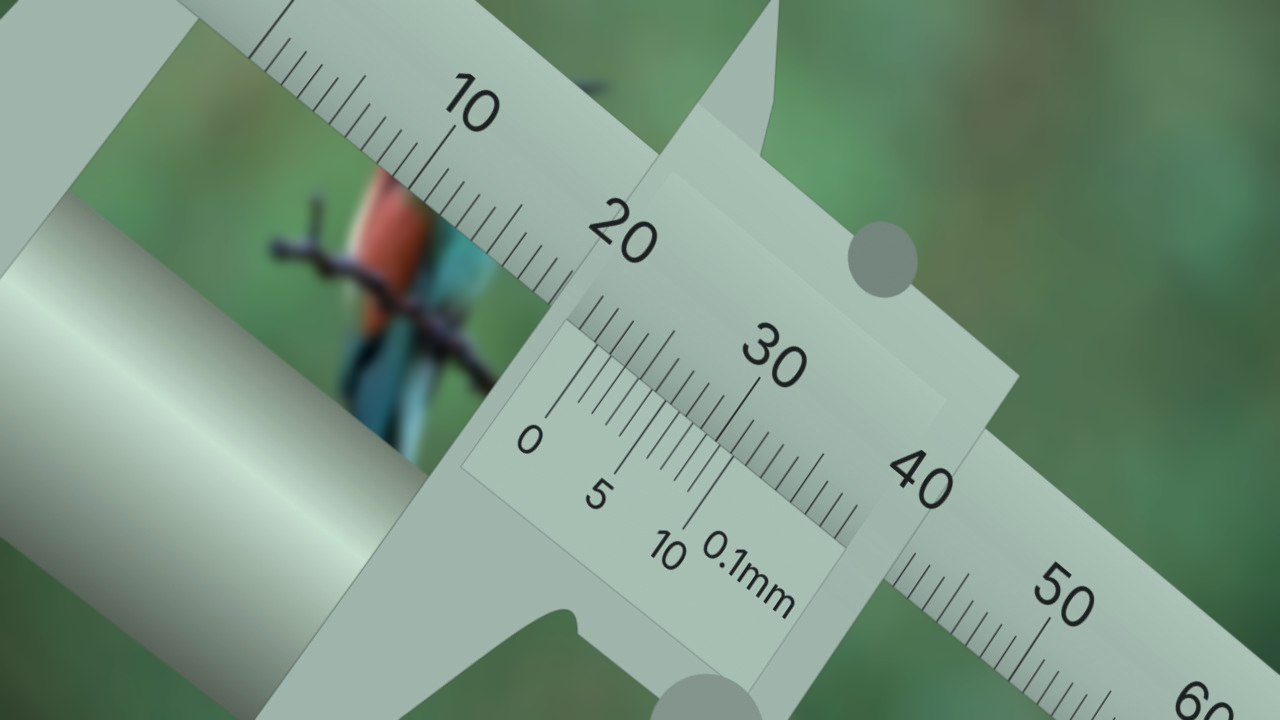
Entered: value=22.2 unit=mm
